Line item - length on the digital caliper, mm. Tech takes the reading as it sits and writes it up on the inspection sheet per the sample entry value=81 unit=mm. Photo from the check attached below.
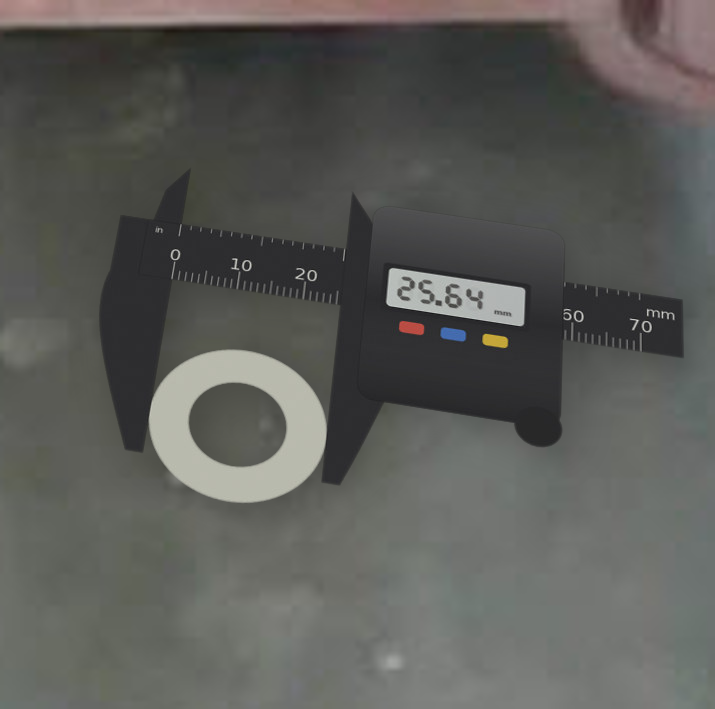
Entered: value=25.64 unit=mm
